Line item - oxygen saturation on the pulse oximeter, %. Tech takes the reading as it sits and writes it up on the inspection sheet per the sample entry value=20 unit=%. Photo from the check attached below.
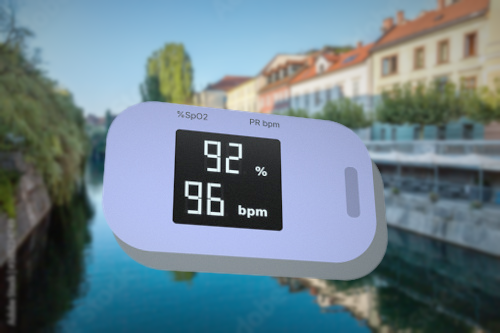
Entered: value=92 unit=%
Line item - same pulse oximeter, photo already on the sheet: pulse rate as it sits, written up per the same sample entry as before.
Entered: value=96 unit=bpm
